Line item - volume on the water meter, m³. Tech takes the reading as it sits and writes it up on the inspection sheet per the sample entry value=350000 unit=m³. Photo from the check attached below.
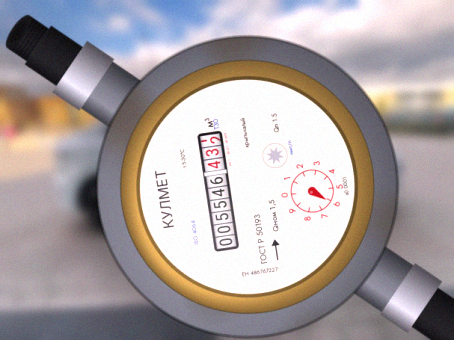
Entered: value=5546.4316 unit=m³
